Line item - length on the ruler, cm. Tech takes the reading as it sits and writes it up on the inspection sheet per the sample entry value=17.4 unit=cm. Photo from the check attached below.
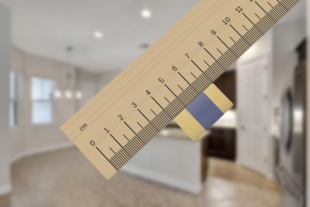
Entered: value=3 unit=cm
